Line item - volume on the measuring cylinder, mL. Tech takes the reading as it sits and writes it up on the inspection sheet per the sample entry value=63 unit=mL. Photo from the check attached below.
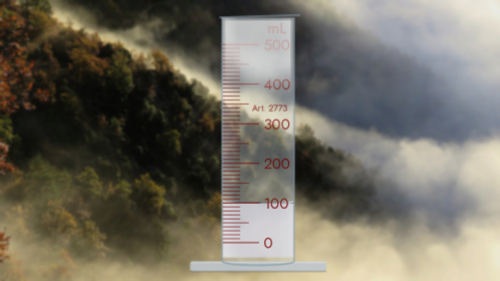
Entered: value=100 unit=mL
